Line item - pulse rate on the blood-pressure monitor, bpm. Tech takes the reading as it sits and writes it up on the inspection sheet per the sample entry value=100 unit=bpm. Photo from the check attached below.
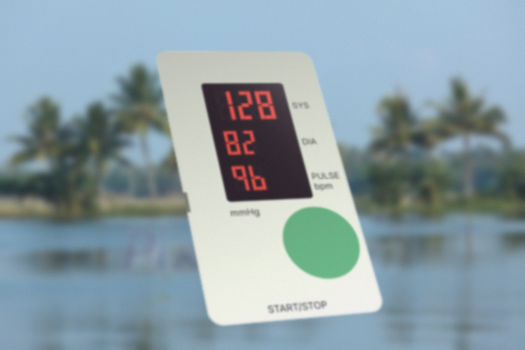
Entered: value=96 unit=bpm
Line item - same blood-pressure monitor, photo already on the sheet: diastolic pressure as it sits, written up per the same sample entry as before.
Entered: value=82 unit=mmHg
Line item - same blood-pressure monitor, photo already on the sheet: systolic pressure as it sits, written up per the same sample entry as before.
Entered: value=128 unit=mmHg
